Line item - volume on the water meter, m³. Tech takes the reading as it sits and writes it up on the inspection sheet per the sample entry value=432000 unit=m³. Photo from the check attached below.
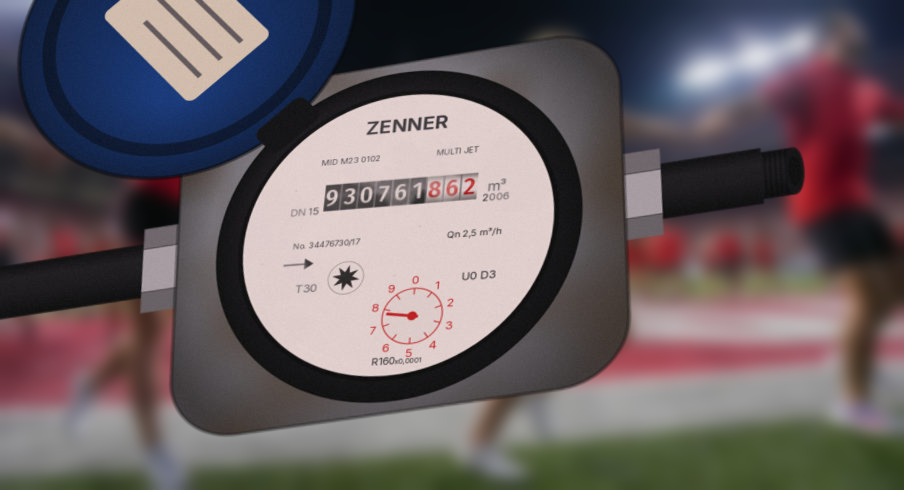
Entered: value=930761.8627 unit=m³
